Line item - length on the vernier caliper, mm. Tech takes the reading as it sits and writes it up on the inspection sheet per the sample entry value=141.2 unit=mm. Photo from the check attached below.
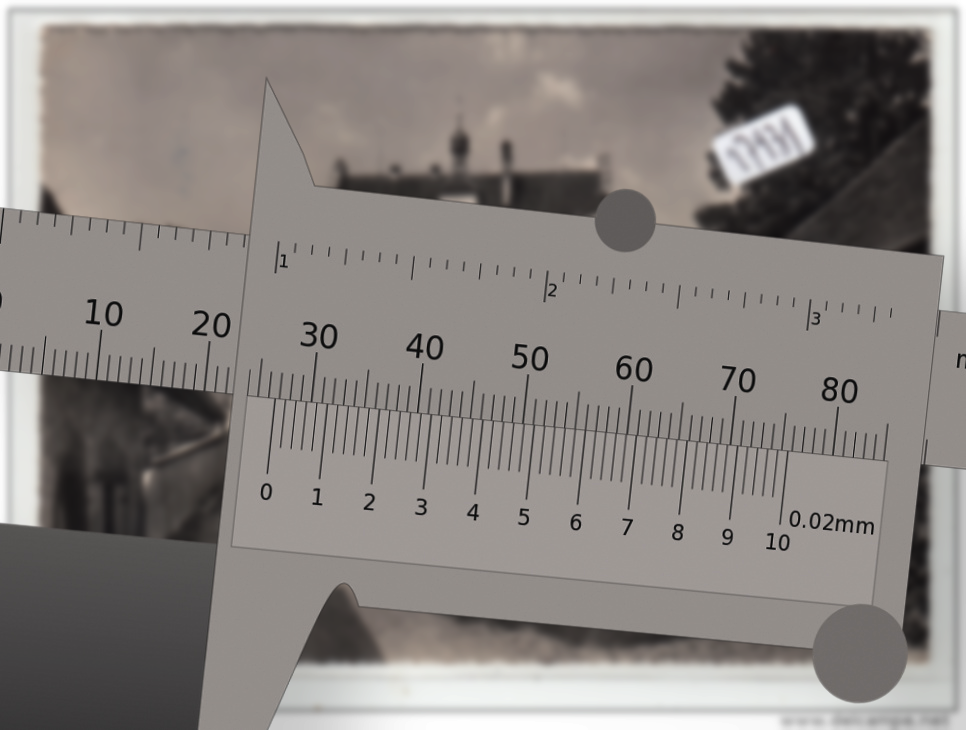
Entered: value=26.6 unit=mm
